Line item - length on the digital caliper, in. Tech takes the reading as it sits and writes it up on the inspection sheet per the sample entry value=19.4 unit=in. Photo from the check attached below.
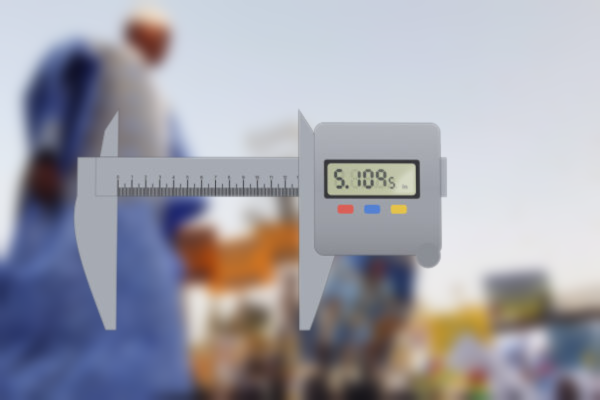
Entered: value=5.1095 unit=in
